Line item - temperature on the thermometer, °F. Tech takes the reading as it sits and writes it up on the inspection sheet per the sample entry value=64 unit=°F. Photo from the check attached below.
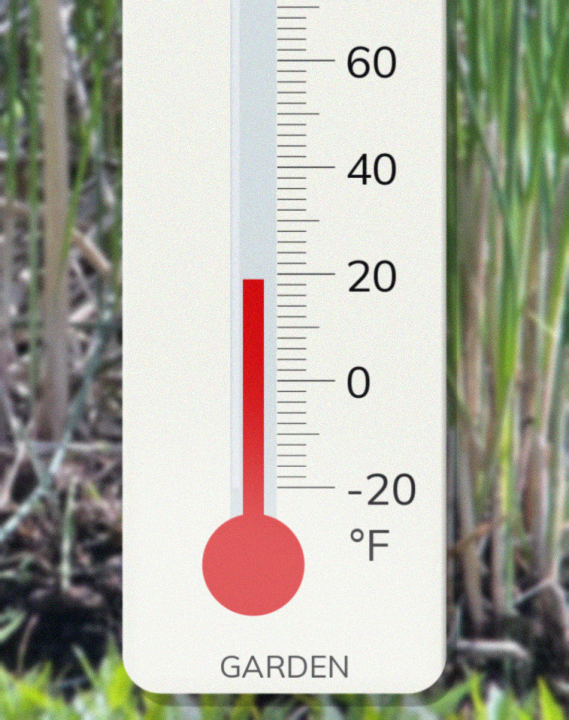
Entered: value=19 unit=°F
